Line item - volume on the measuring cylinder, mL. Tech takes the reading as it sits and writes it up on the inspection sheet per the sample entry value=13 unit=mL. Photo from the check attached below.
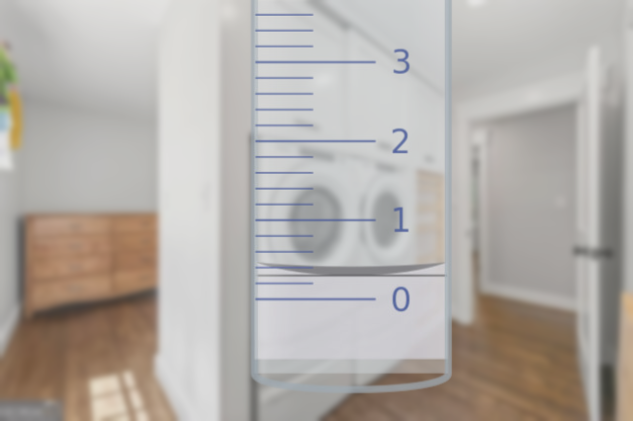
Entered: value=0.3 unit=mL
